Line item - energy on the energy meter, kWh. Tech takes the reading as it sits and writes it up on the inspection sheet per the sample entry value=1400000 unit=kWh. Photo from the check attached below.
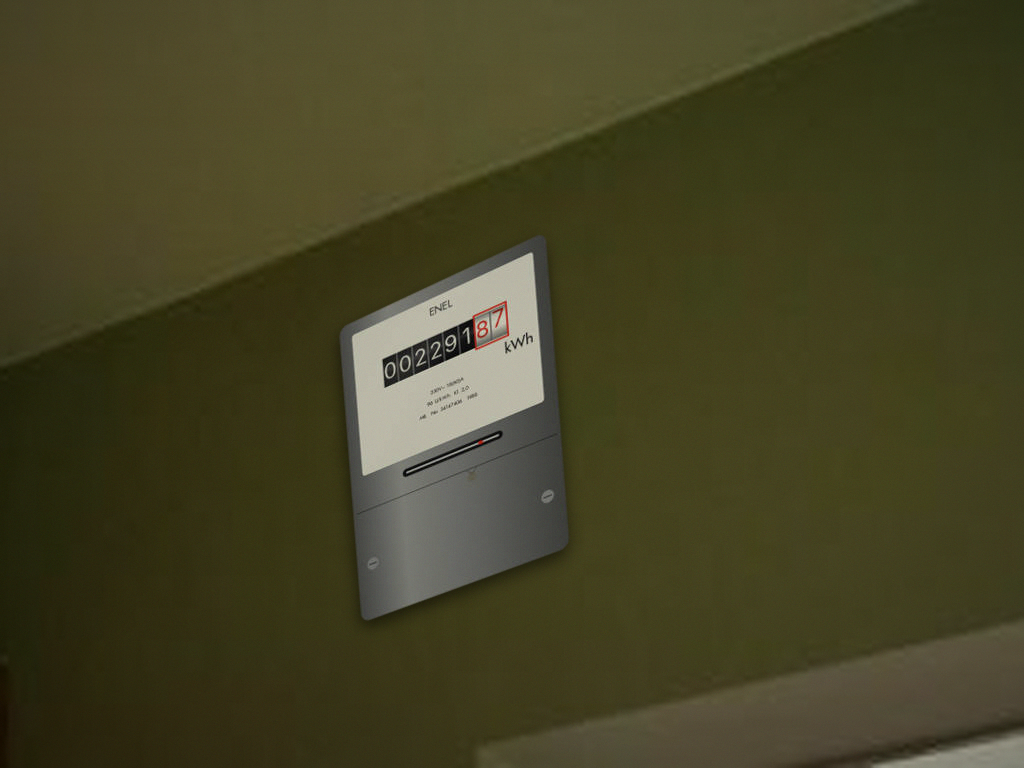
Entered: value=2291.87 unit=kWh
